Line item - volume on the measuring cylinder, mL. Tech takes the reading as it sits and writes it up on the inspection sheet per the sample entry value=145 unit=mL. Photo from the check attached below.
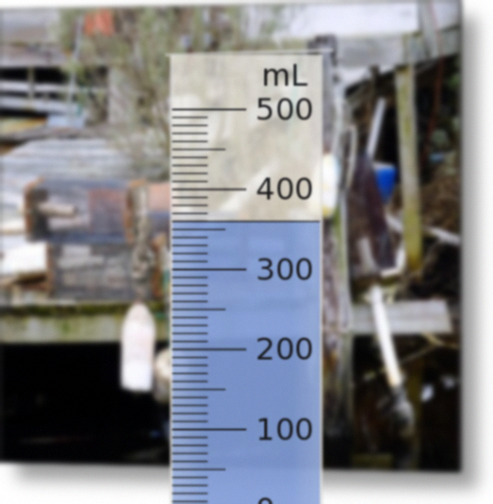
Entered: value=360 unit=mL
